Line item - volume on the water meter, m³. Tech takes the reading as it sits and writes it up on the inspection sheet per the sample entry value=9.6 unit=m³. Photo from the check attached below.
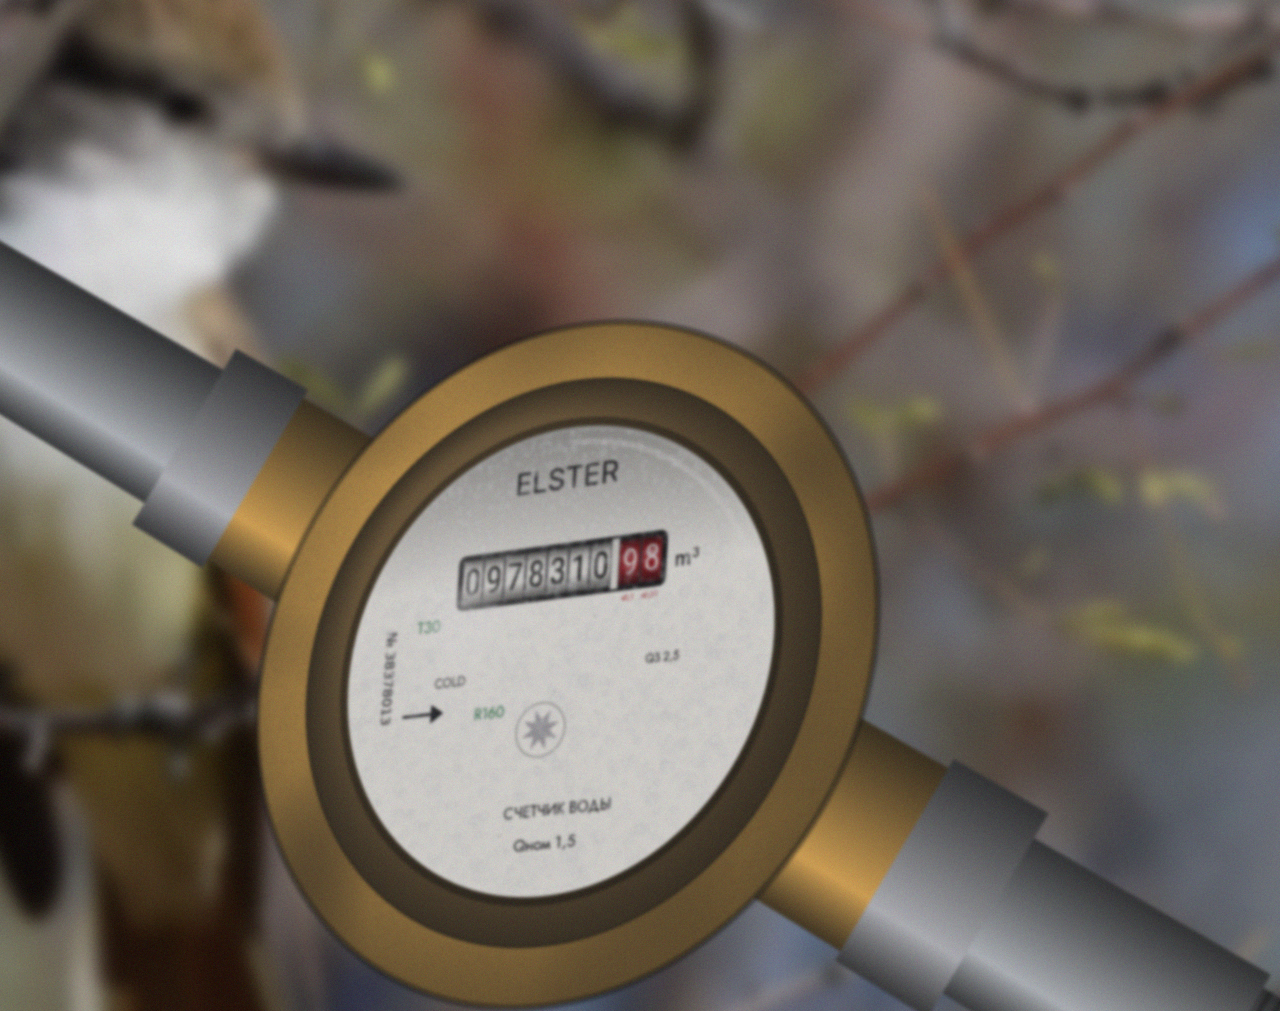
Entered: value=978310.98 unit=m³
